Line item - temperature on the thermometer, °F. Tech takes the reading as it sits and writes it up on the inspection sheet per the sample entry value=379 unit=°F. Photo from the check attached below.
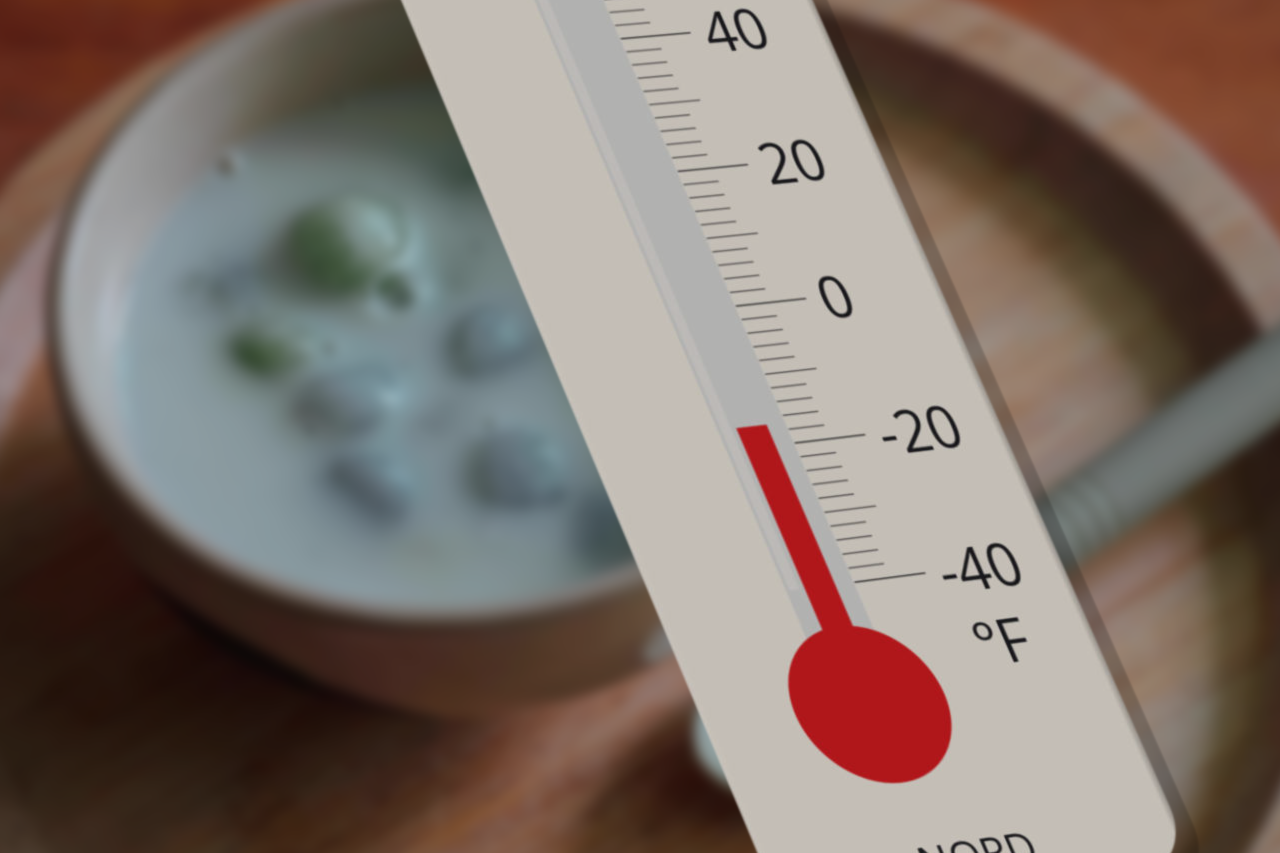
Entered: value=-17 unit=°F
